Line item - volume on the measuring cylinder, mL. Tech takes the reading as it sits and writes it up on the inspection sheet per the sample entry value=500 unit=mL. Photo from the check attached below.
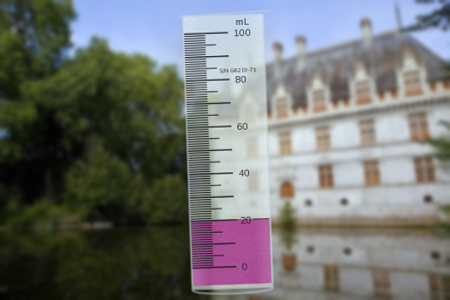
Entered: value=20 unit=mL
